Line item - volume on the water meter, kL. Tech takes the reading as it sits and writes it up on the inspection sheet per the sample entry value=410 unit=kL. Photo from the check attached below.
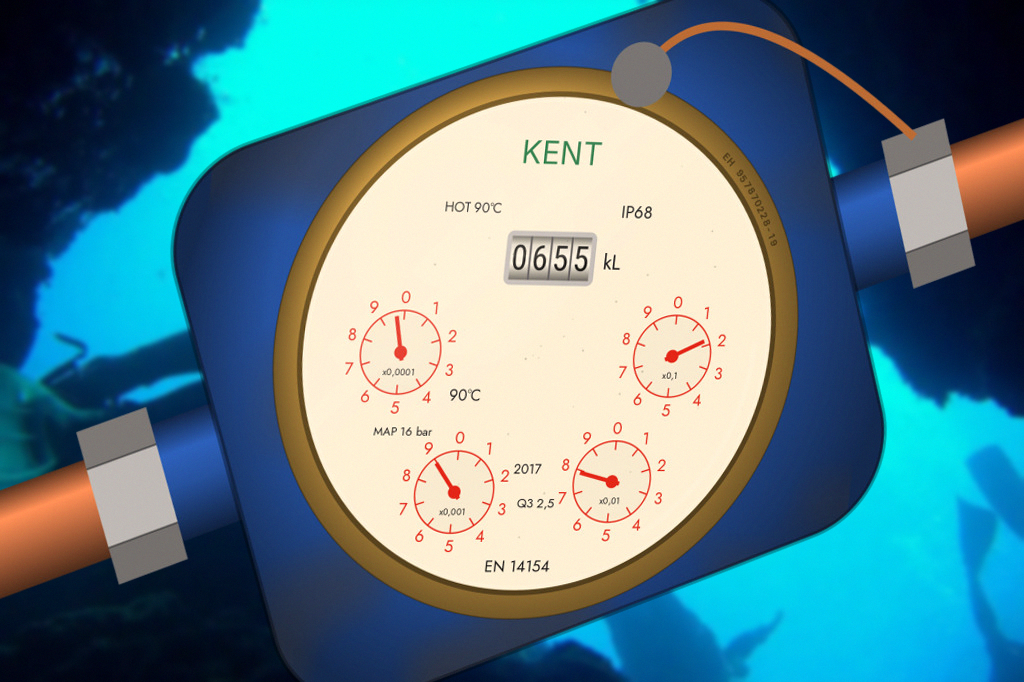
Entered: value=655.1789 unit=kL
